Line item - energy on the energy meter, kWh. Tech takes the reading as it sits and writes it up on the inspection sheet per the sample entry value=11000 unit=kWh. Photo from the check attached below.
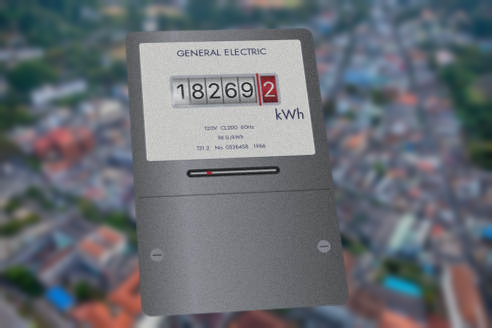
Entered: value=18269.2 unit=kWh
